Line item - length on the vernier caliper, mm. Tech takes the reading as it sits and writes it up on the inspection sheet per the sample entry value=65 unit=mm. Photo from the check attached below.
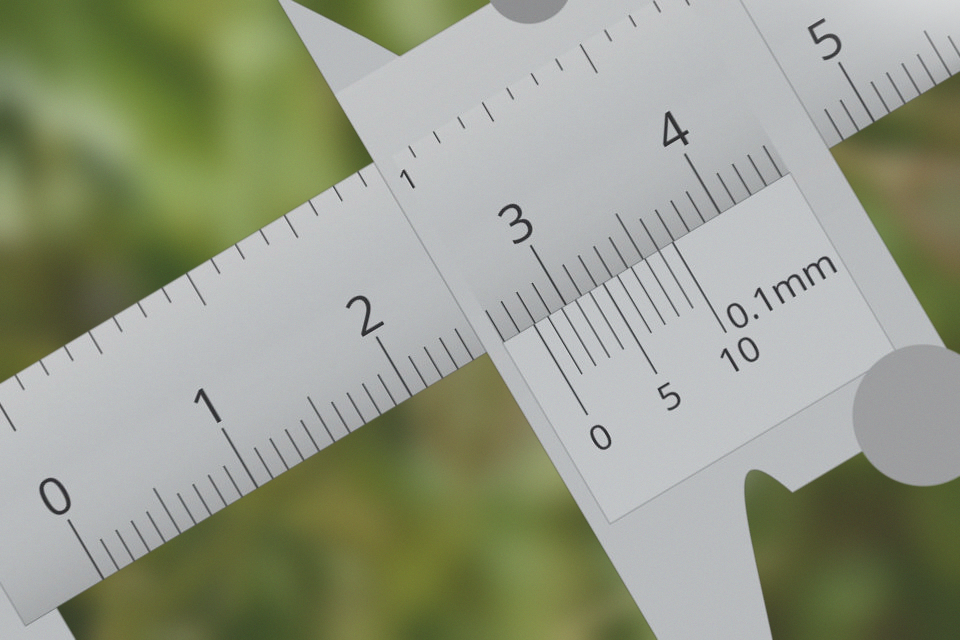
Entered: value=27.9 unit=mm
